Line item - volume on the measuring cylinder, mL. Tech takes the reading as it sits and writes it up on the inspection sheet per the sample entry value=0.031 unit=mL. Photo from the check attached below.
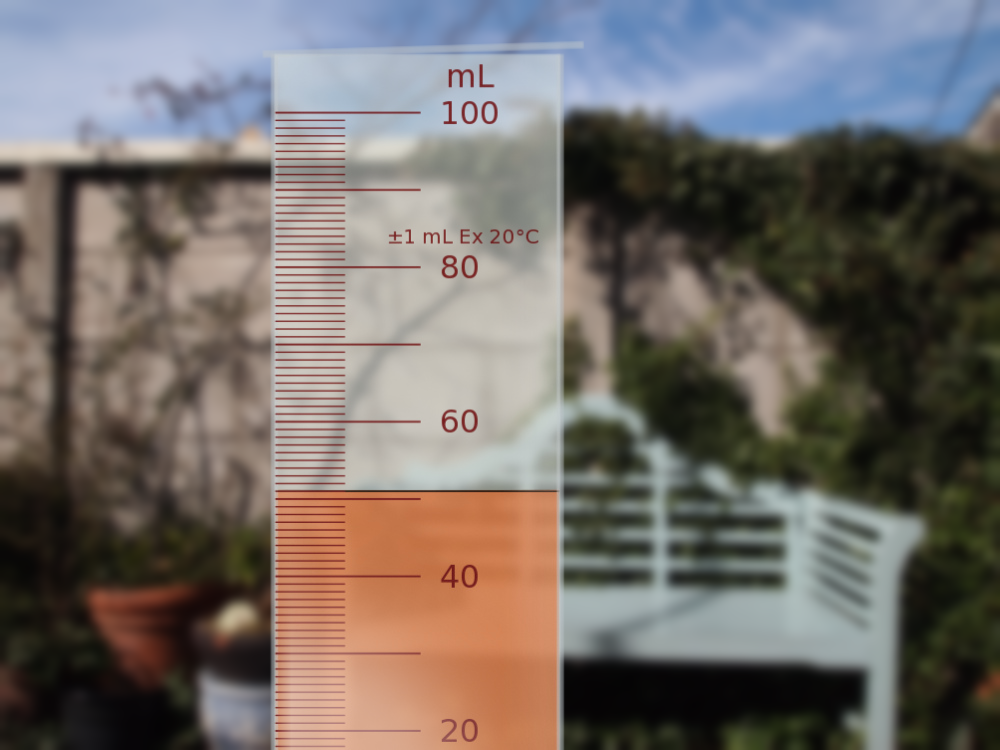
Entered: value=51 unit=mL
